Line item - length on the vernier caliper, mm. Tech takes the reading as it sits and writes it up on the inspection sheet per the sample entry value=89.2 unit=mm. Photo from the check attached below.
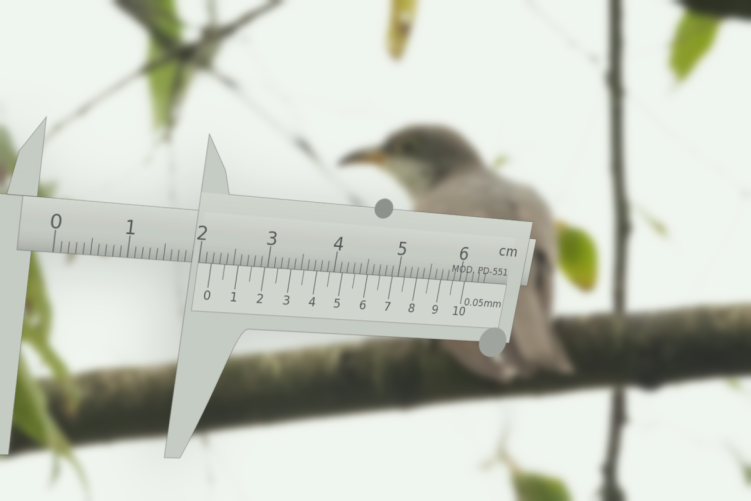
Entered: value=21.8 unit=mm
